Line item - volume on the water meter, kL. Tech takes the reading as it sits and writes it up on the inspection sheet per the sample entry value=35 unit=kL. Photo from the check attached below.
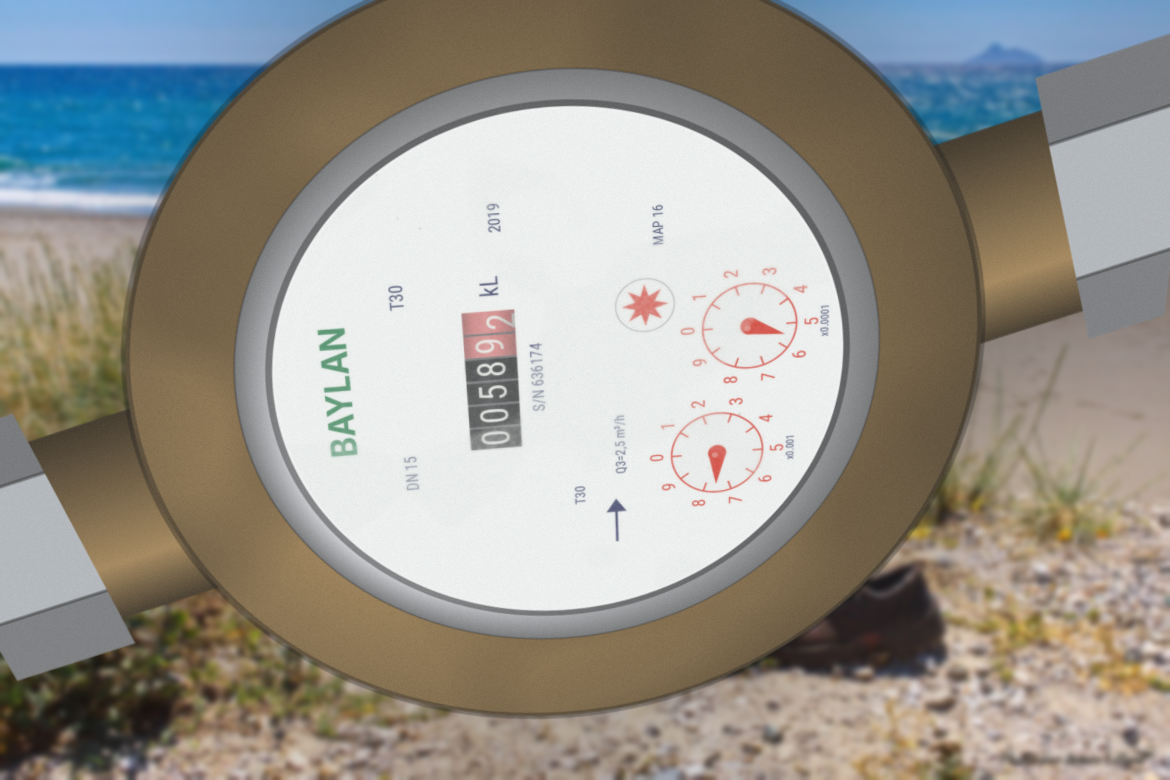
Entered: value=58.9175 unit=kL
